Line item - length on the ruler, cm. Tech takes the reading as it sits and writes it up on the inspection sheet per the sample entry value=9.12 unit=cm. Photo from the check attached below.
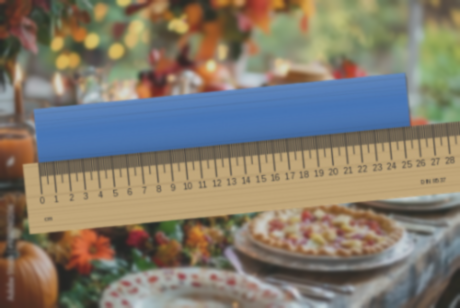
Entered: value=25.5 unit=cm
